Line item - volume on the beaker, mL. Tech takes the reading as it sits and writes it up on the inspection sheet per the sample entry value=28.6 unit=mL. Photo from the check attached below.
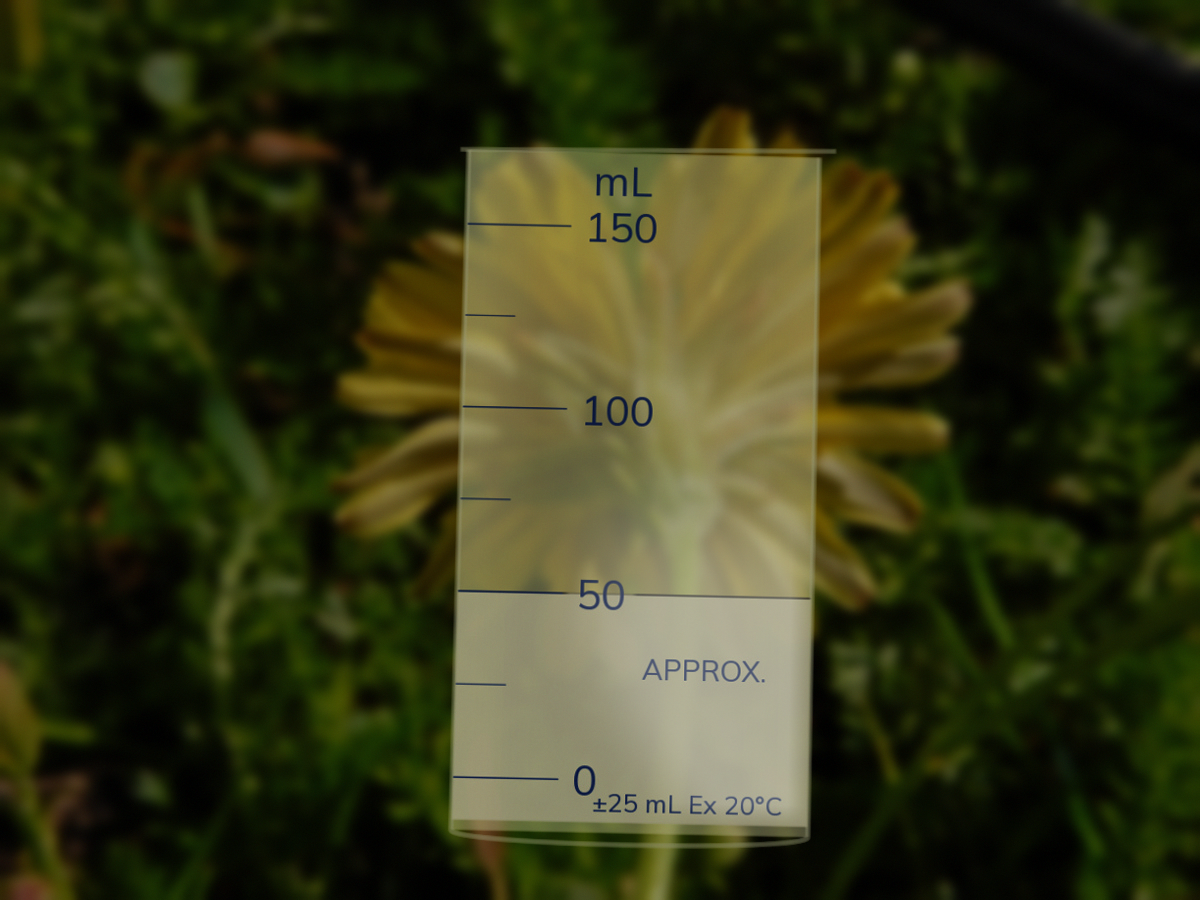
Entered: value=50 unit=mL
